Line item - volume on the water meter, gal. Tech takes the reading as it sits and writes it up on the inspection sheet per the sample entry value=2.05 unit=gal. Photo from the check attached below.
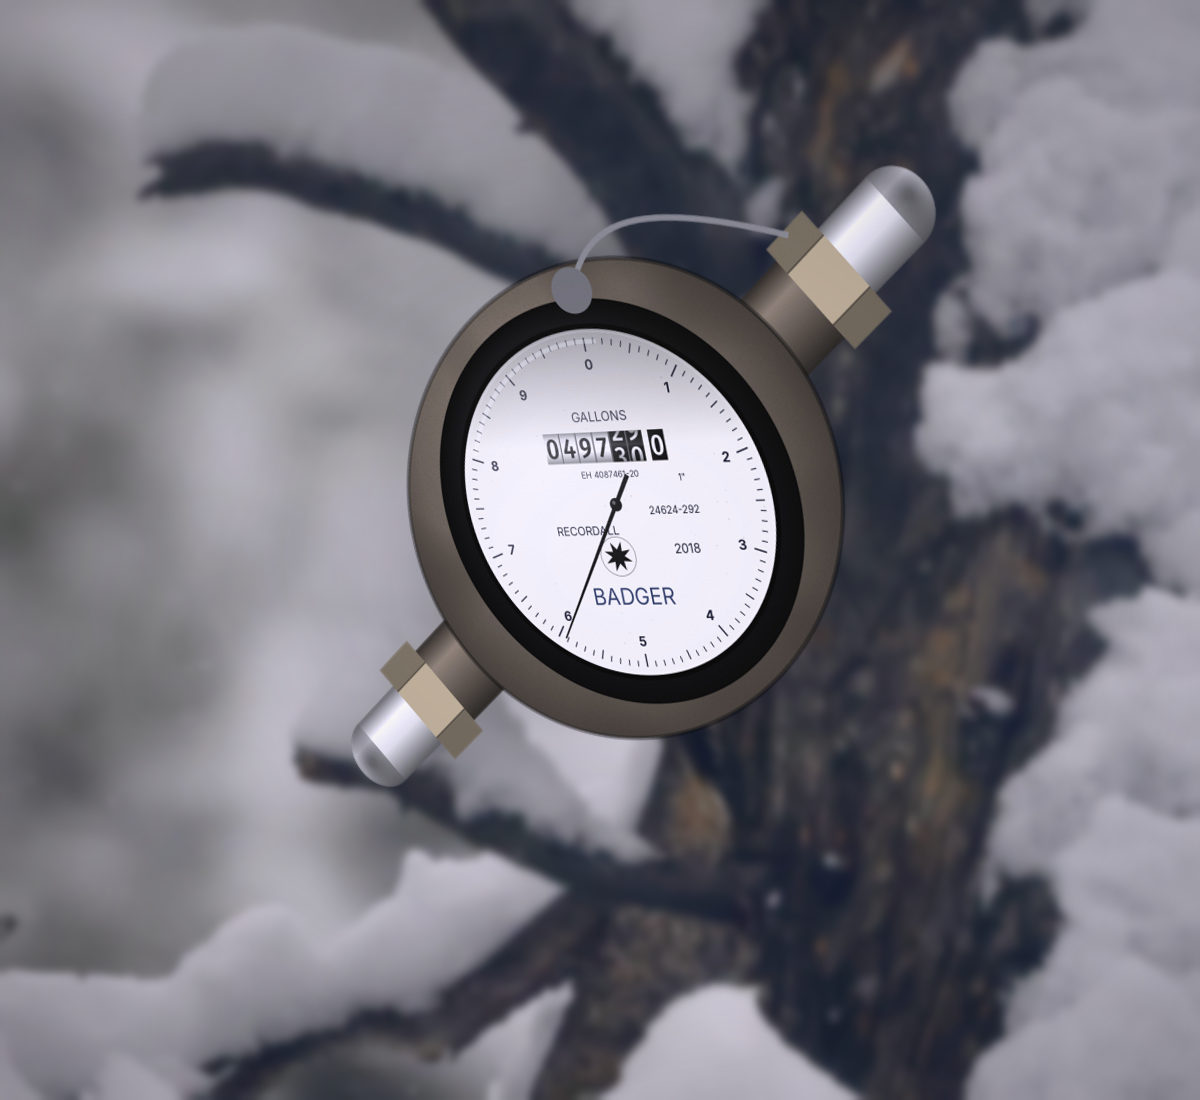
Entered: value=497295.9 unit=gal
